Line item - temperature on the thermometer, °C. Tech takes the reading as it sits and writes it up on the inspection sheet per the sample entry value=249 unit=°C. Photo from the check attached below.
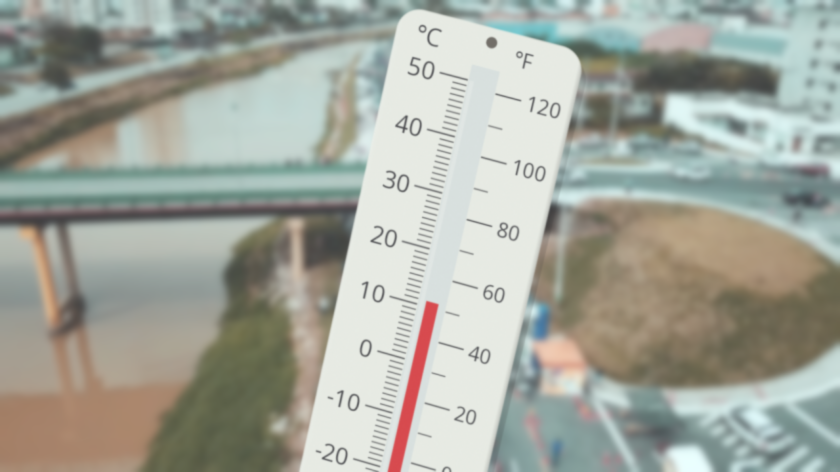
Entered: value=11 unit=°C
